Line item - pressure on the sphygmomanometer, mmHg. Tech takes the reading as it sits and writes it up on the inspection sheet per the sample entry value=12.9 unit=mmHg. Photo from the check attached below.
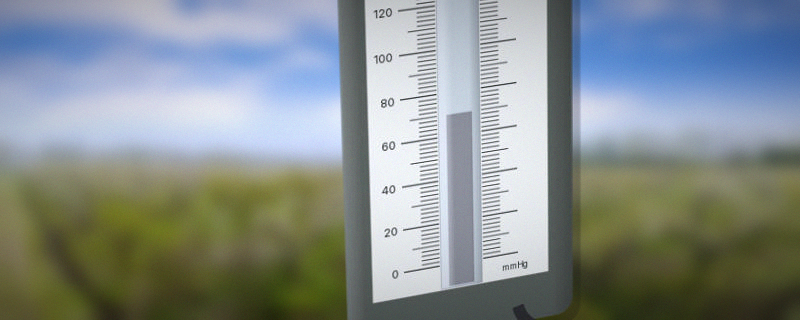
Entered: value=70 unit=mmHg
